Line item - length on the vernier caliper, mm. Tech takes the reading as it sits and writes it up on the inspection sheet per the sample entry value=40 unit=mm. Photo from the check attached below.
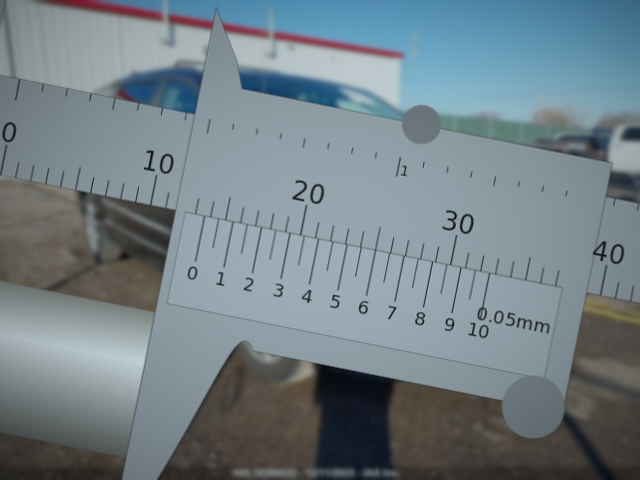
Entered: value=13.6 unit=mm
